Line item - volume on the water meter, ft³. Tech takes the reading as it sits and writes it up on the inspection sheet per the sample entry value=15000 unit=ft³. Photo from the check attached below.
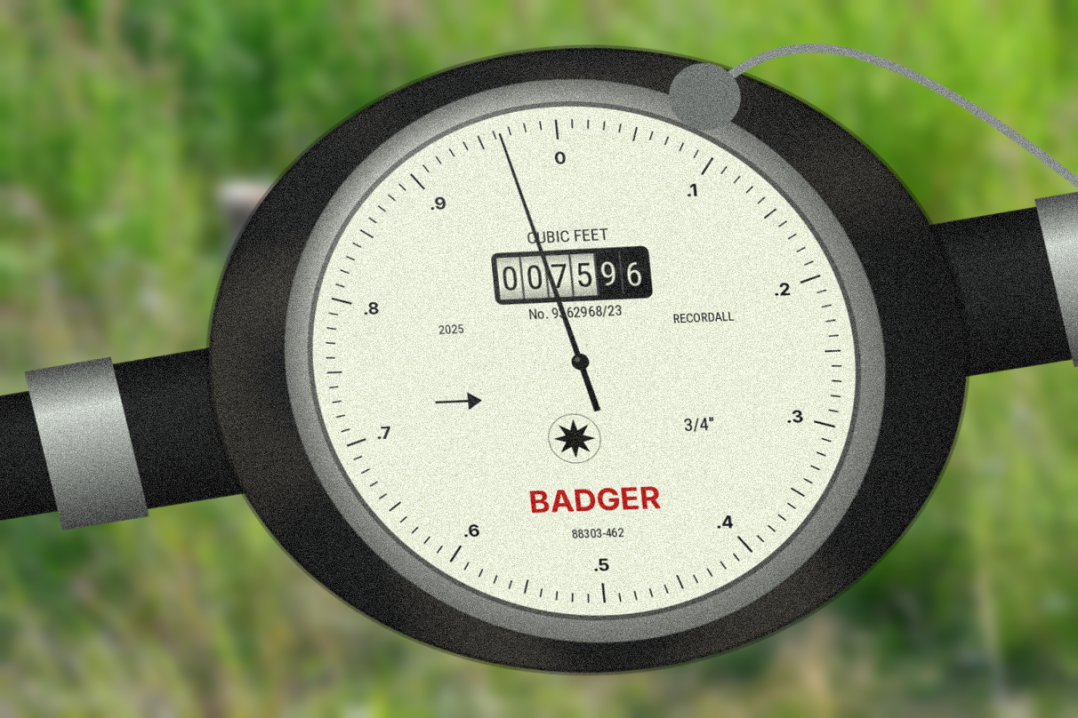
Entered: value=7595.96 unit=ft³
